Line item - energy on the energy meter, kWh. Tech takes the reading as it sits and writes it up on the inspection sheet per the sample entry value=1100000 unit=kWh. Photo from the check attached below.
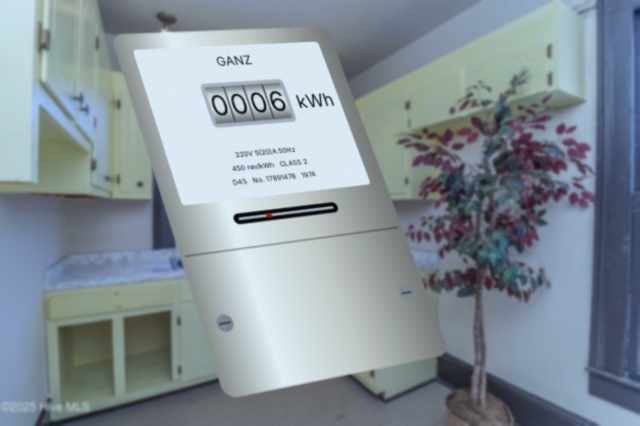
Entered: value=6 unit=kWh
